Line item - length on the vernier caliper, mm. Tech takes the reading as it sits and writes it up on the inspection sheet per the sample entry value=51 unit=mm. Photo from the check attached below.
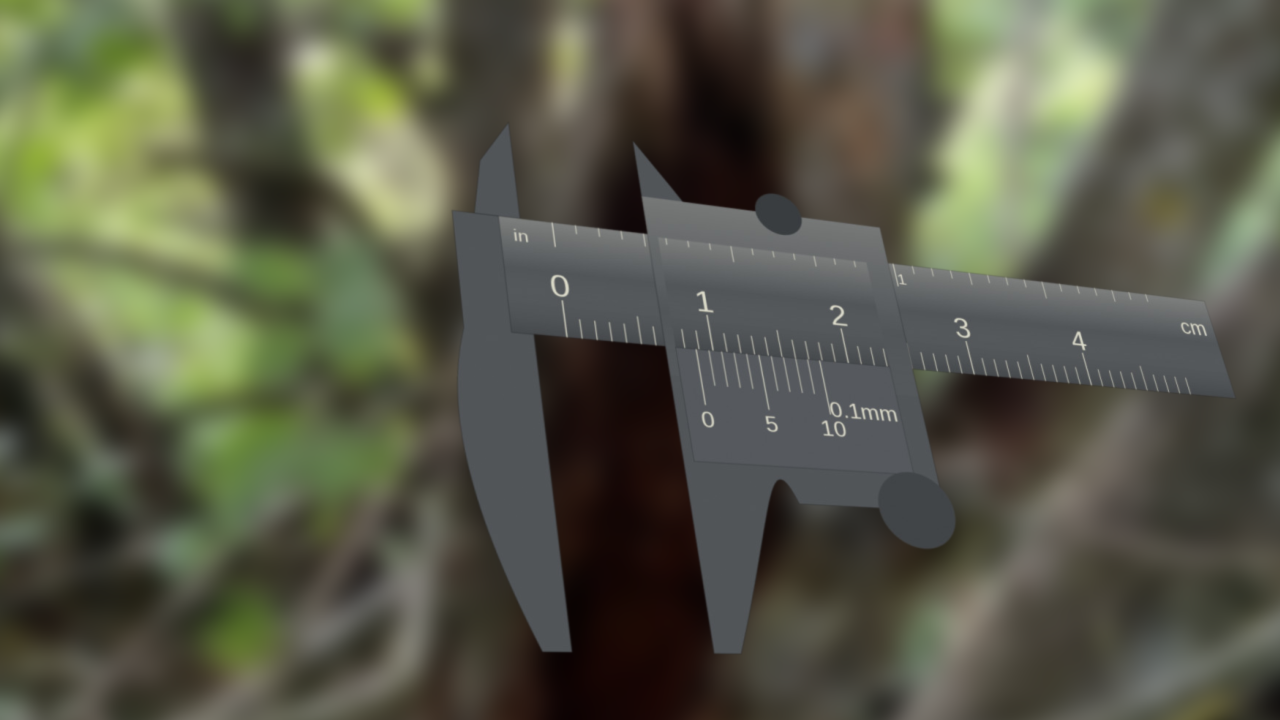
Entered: value=8.8 unit=mm
